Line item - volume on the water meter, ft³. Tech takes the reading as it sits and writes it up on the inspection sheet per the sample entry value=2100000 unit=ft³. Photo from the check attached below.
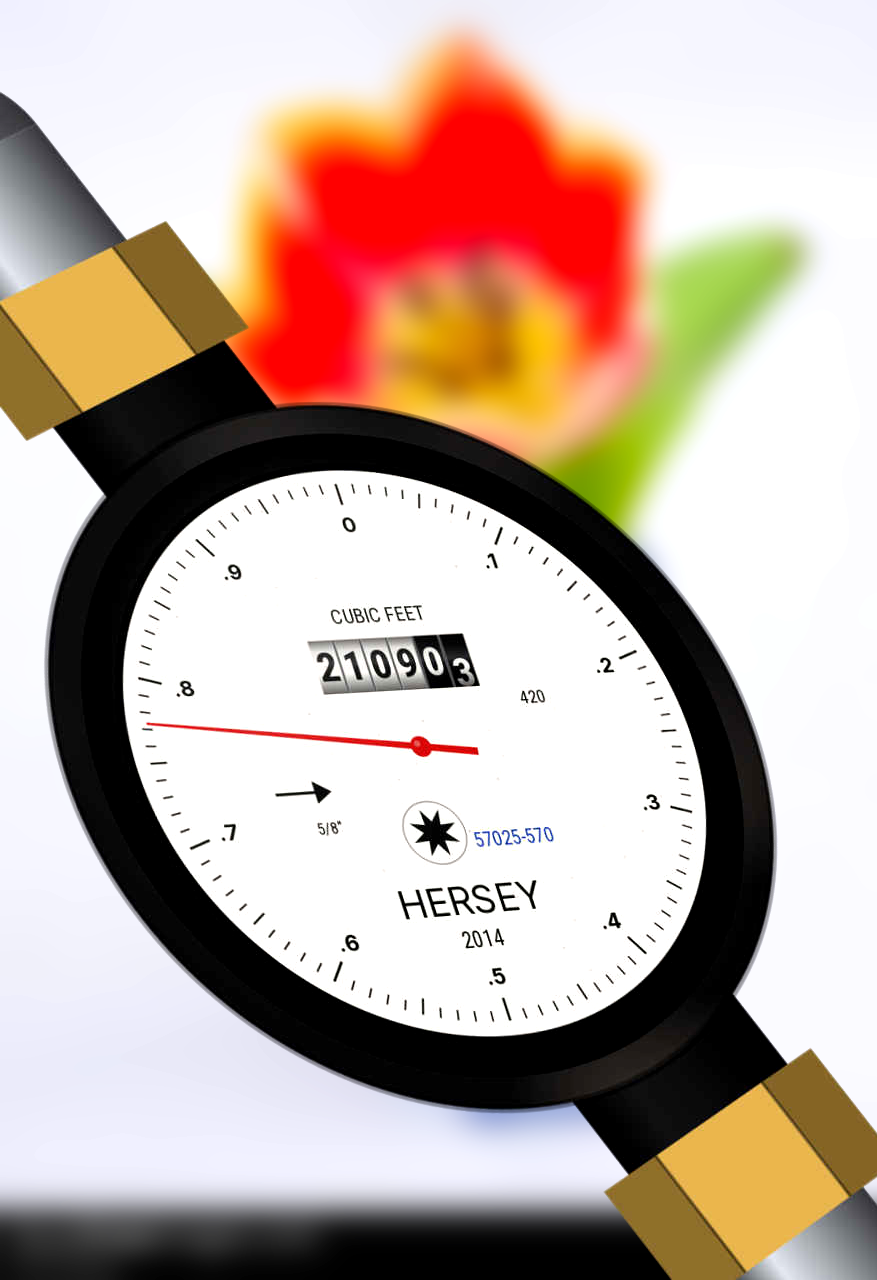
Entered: value=210902.77 unit=ft³
